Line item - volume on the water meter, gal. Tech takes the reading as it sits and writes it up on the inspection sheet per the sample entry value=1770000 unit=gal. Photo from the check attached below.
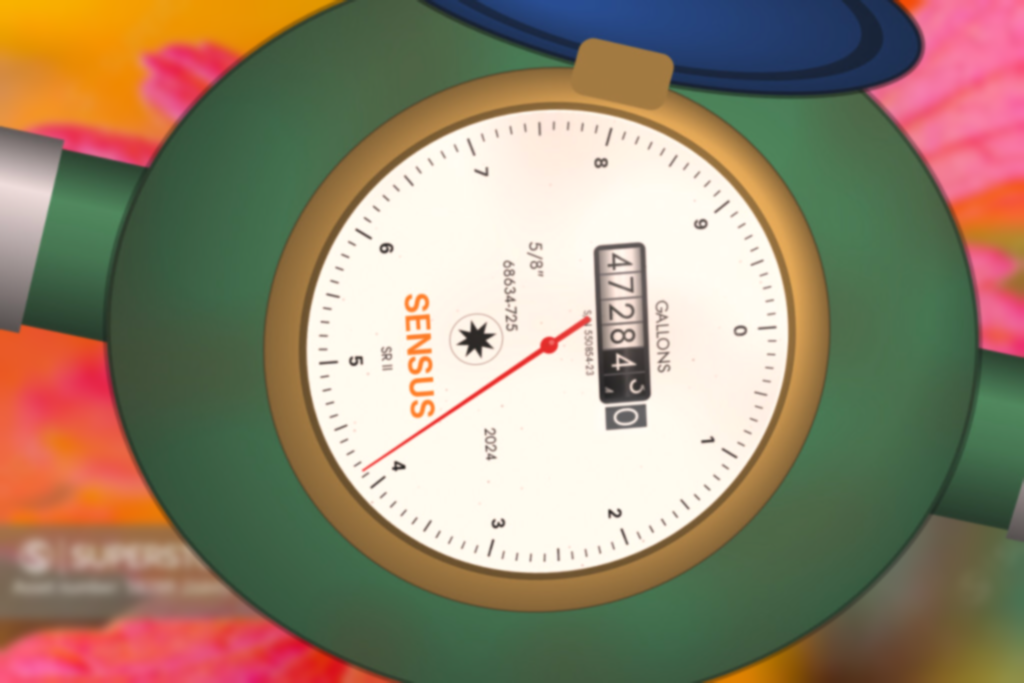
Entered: value=4728434.1 unit=gal
